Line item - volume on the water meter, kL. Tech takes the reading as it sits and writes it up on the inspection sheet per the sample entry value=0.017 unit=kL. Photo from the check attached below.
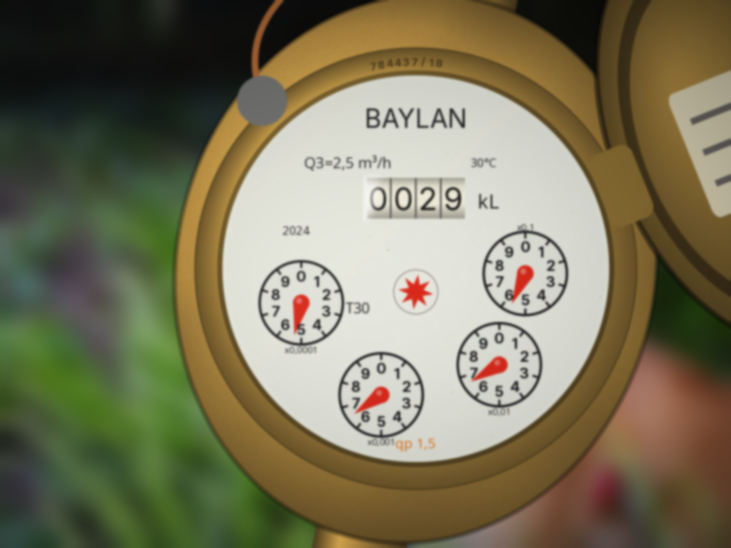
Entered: value=29.5665 unit=kL
